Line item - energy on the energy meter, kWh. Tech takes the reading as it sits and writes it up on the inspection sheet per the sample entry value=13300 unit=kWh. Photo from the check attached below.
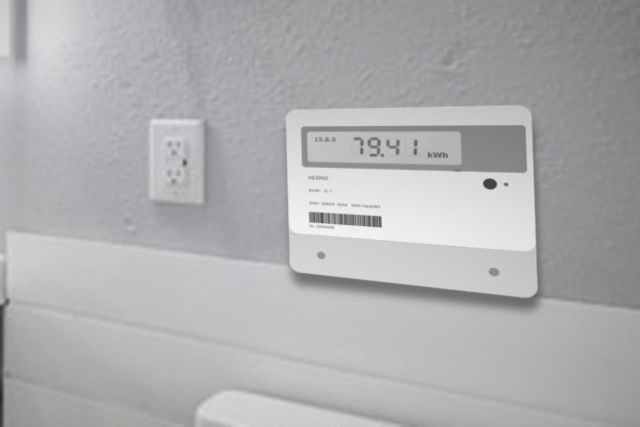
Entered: value=79.41 unit=kWh
